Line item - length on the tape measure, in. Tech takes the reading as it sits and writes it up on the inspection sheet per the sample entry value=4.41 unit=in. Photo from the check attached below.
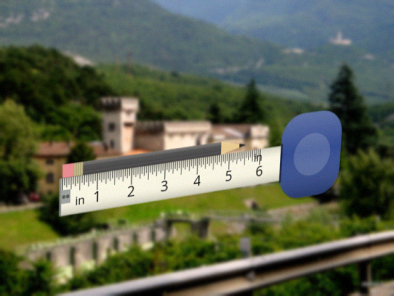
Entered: value=5.5 unit=in
